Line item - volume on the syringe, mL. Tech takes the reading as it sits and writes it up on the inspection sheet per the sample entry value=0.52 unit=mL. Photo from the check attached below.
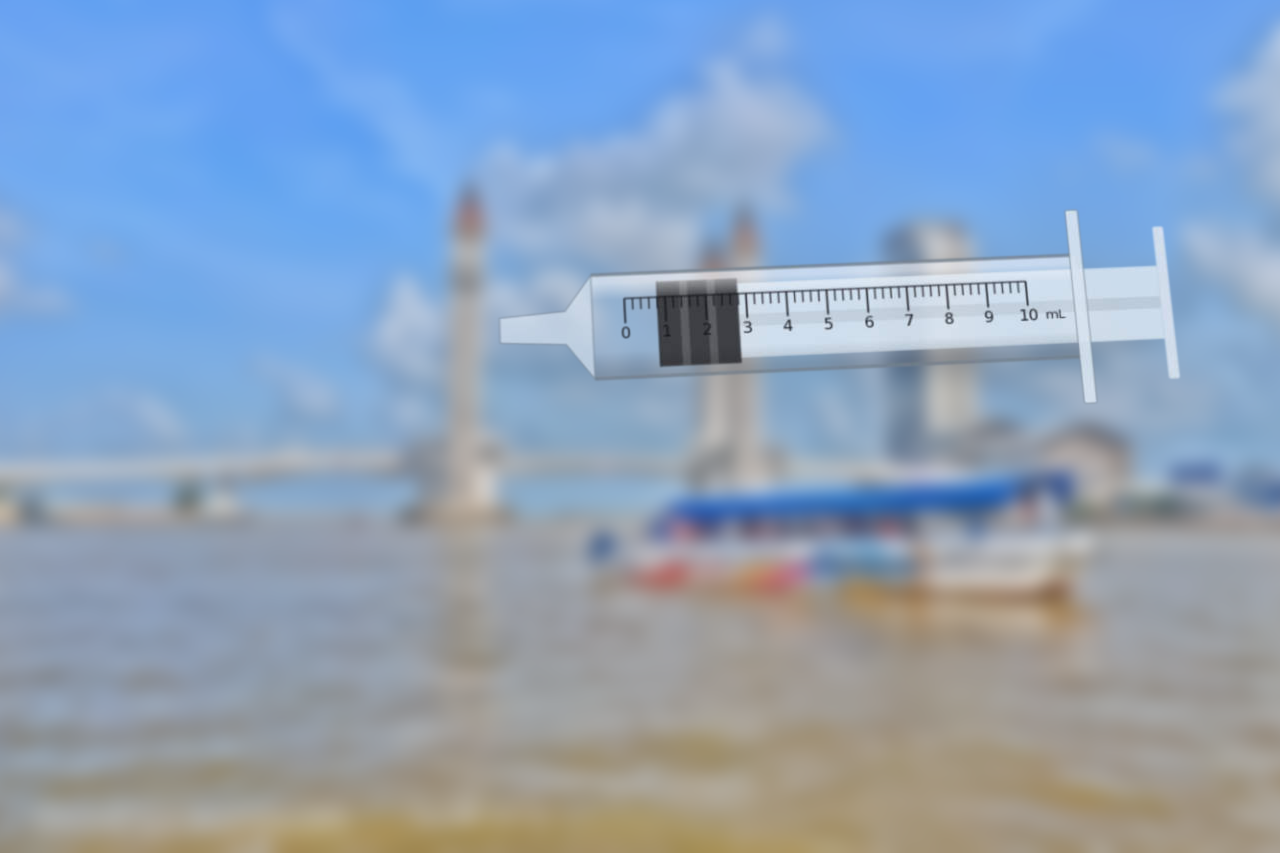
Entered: value=0.8 unit=mL
